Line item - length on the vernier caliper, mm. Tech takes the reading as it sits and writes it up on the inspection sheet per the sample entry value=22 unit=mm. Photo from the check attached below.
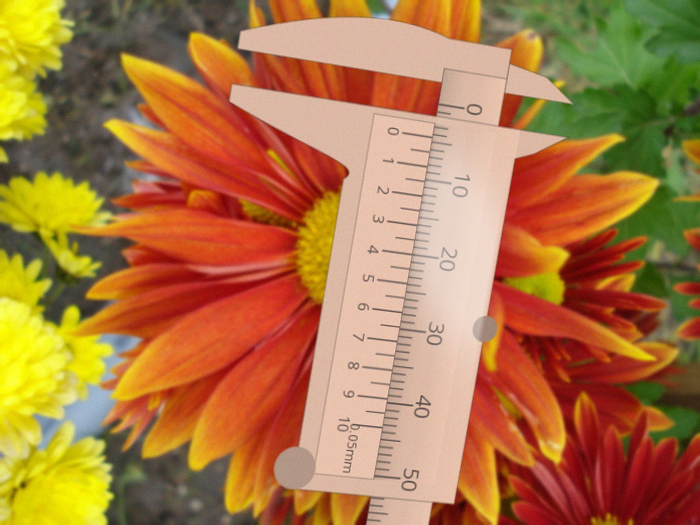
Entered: value=4.4 unit=mm
